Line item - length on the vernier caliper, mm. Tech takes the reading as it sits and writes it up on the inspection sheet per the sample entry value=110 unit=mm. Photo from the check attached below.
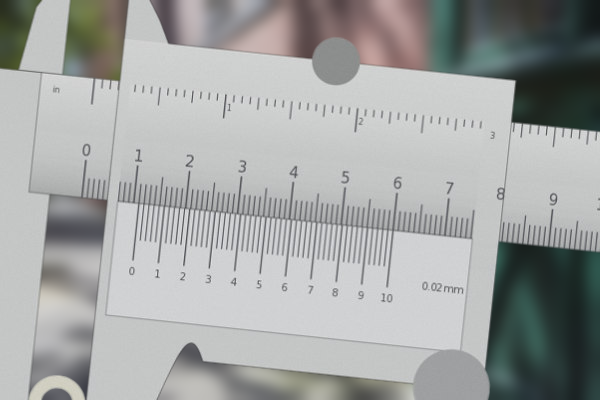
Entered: value=11.0 unit=mm
